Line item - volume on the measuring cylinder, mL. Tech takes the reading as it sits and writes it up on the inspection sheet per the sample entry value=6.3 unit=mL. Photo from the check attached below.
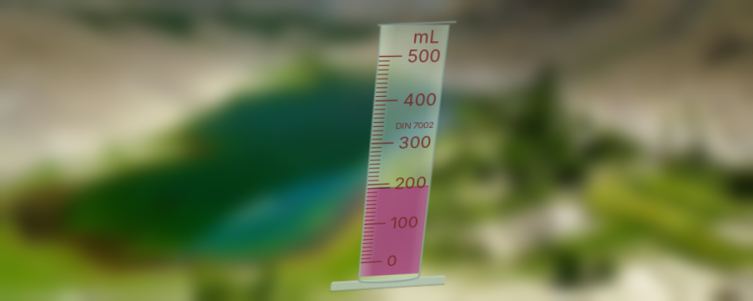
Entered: value=190 unit=mL
